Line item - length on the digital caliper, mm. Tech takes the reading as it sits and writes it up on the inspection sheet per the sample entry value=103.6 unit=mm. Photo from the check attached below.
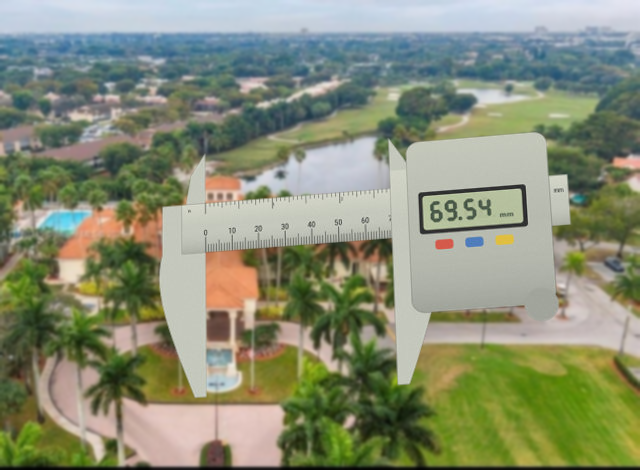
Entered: value=69.54 unit=mm
